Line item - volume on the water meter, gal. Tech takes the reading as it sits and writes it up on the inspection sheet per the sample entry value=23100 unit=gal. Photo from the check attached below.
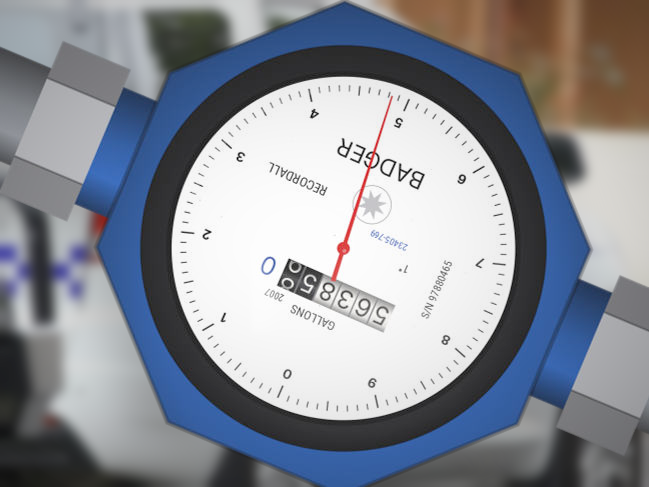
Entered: value=5638584.8 unit=gal
